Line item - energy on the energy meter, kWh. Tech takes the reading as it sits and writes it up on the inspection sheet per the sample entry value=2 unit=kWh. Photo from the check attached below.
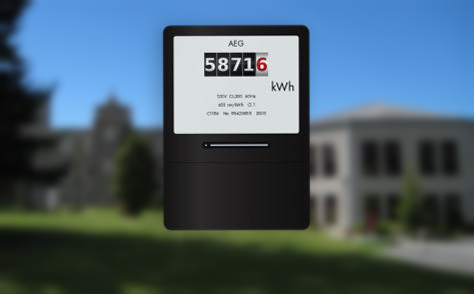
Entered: value=5871.6 unit=kWh
